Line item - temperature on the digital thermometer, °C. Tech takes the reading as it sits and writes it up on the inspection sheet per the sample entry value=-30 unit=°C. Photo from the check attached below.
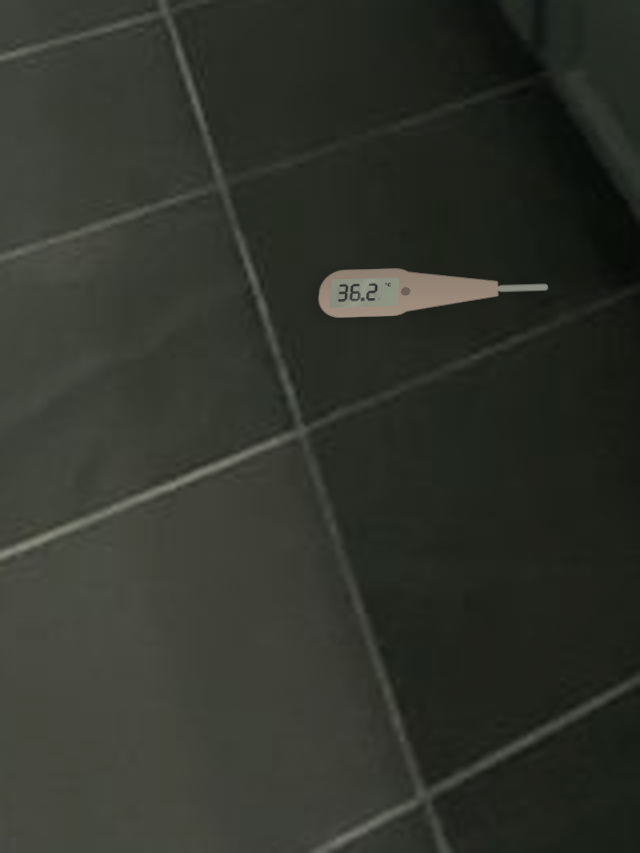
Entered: value=36.2 unit=°C
